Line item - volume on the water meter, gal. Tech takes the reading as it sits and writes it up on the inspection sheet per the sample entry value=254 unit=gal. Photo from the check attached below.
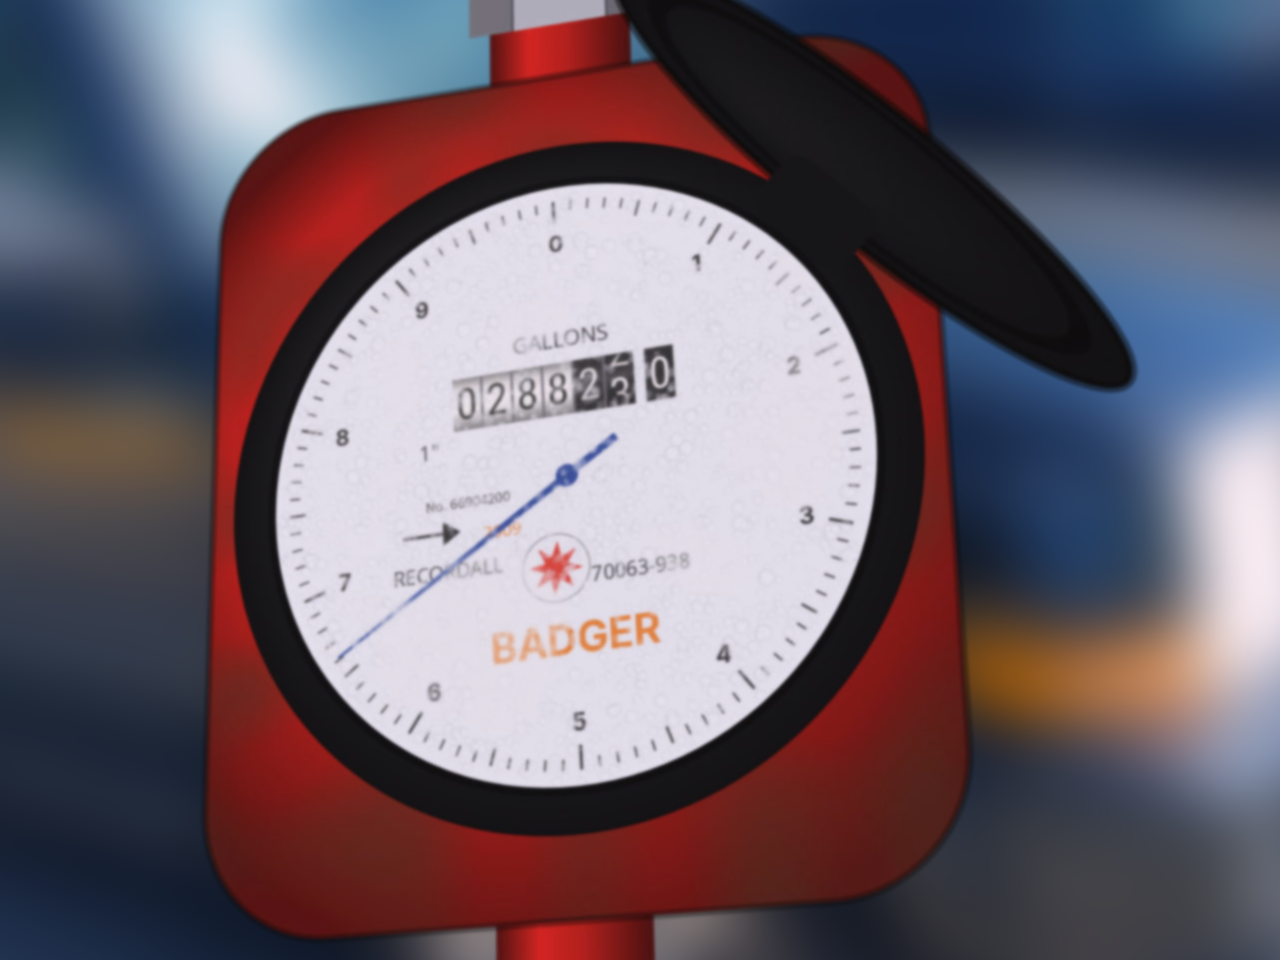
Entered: value=288226.6 unit=gal
